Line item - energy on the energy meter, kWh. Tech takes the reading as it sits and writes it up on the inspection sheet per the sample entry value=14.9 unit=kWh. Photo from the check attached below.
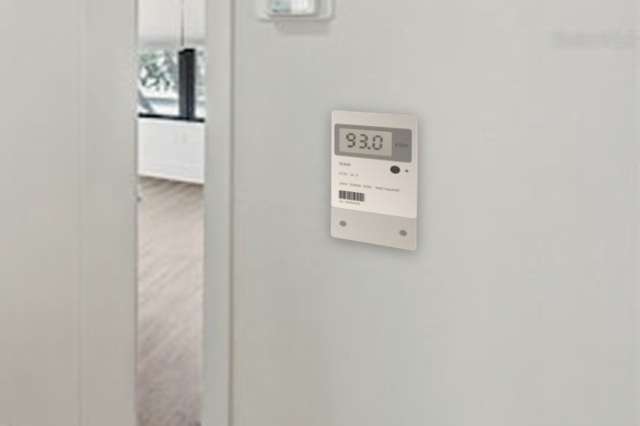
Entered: value=93.0 unit=kWh
